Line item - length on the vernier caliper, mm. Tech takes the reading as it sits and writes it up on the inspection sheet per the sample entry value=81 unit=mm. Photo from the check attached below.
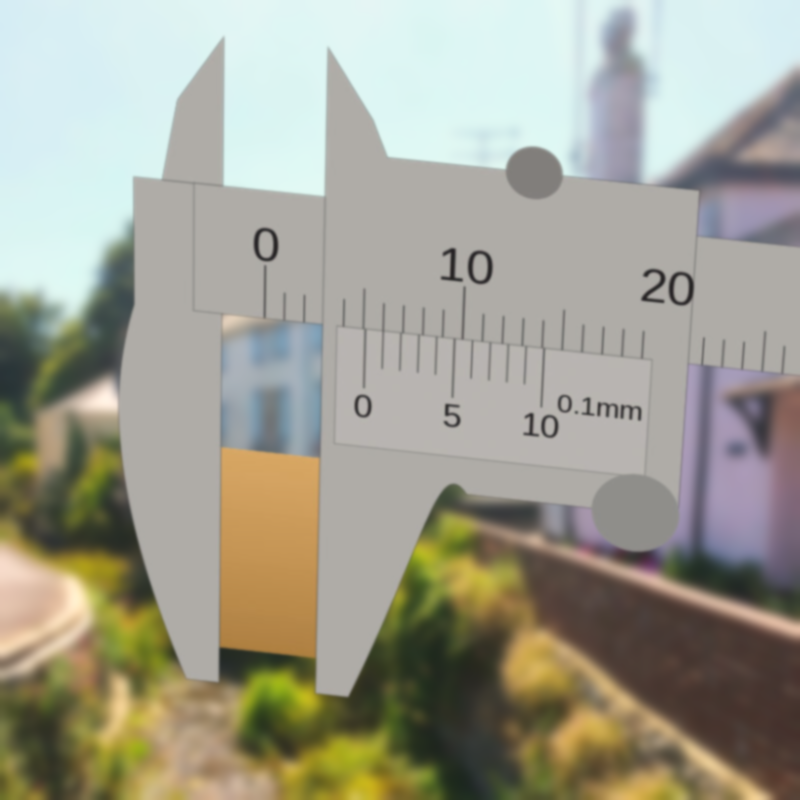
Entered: value=5.1 unit=mm
